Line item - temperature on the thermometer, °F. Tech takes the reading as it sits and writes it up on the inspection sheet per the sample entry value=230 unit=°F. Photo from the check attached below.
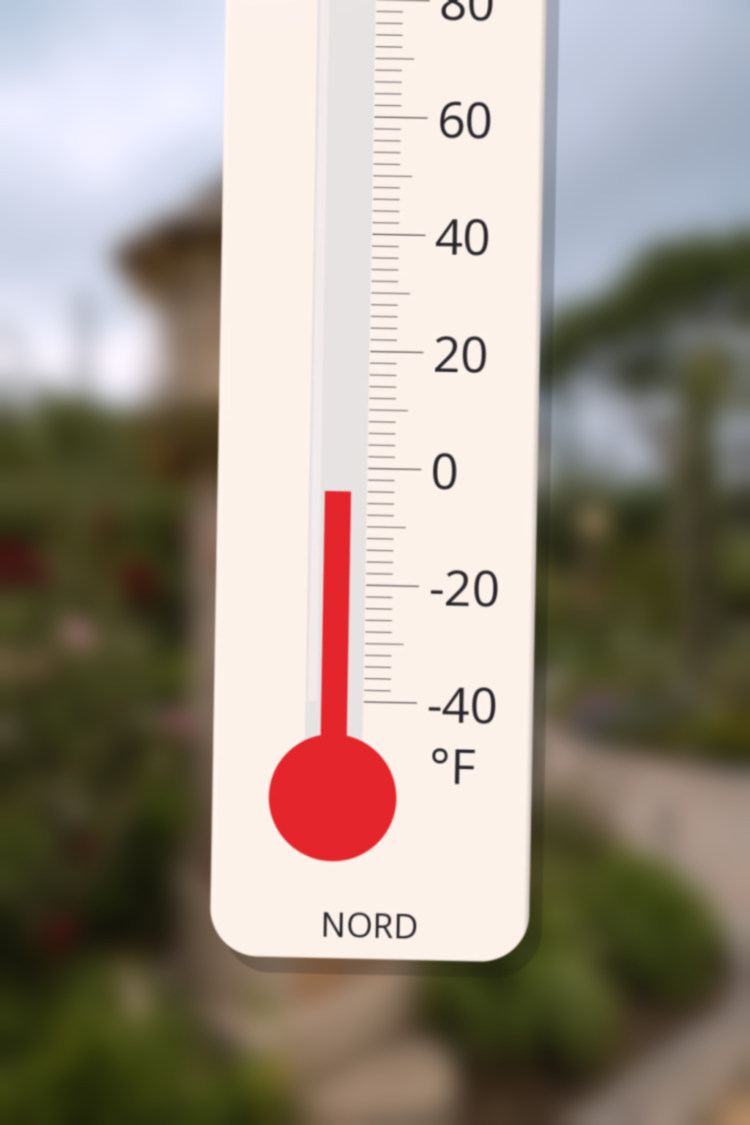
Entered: value=-4 unit=°F
